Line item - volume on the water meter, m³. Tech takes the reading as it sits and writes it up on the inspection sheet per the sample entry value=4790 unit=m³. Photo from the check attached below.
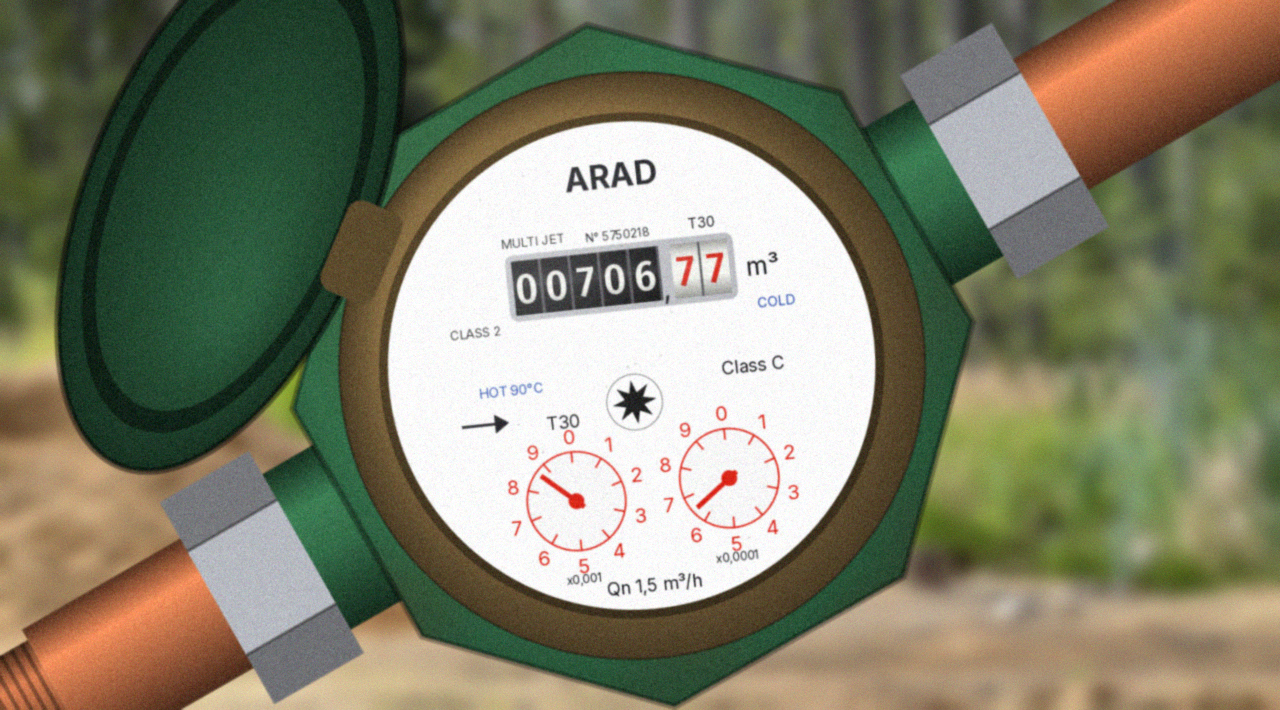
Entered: value=706.7786 unit=m³
